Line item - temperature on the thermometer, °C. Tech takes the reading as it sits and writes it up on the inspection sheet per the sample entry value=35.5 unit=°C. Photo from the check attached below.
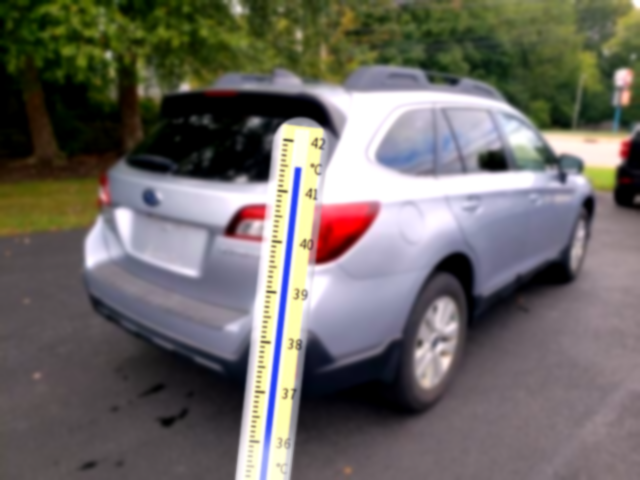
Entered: value=41.5 unit=°C
